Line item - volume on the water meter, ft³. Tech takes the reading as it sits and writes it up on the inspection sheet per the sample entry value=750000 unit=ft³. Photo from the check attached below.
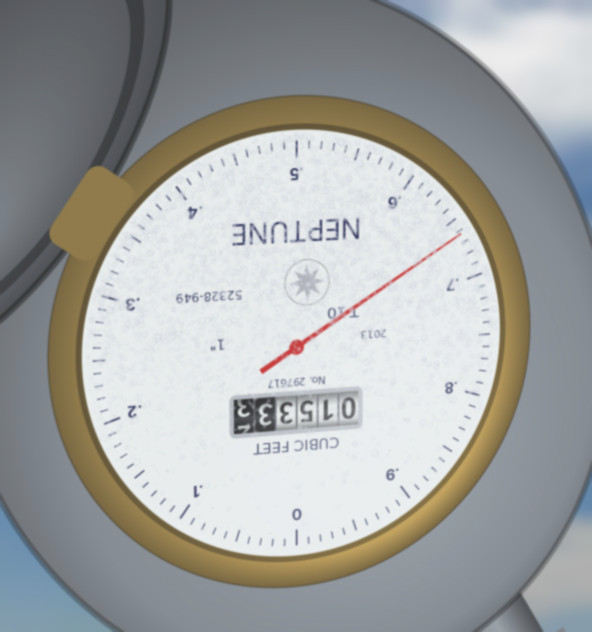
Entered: value=15332.66 unit=ft³
